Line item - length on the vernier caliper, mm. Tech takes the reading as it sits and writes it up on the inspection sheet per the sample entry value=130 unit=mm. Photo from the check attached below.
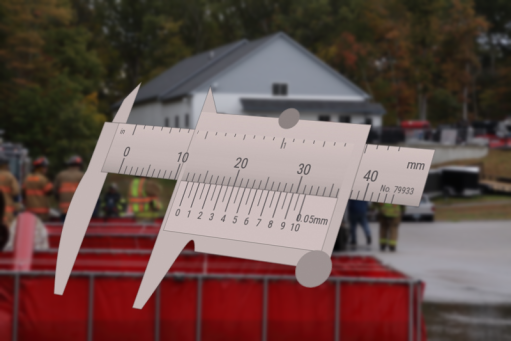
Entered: value=12.4 unit=mm
